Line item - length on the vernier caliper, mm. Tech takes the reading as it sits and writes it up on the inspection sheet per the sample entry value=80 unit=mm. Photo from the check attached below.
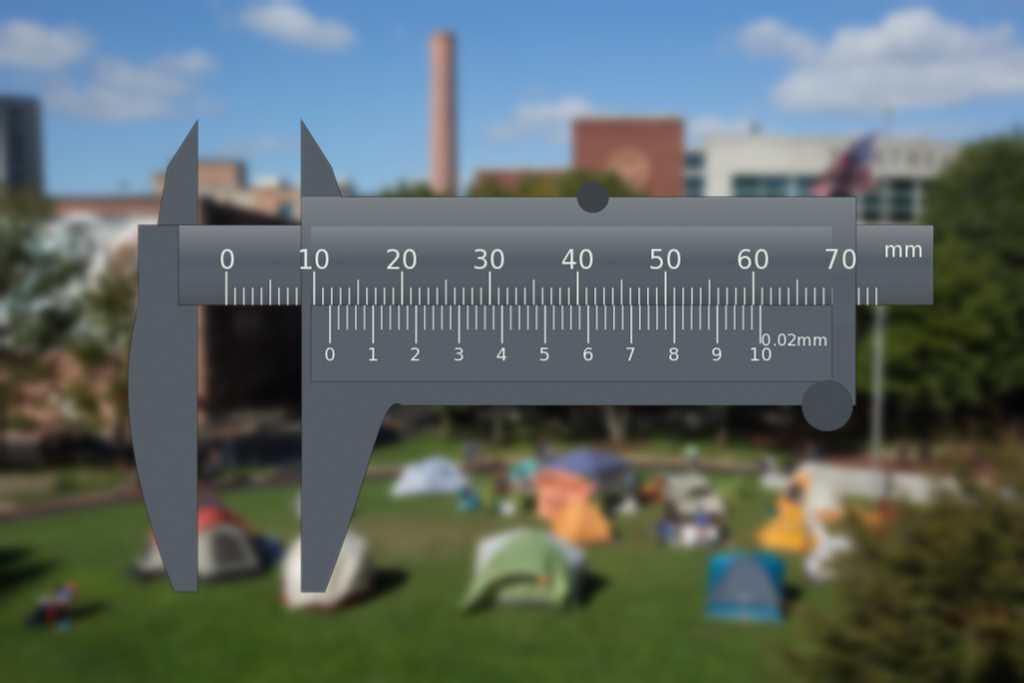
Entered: value=11.8 unit=mm
